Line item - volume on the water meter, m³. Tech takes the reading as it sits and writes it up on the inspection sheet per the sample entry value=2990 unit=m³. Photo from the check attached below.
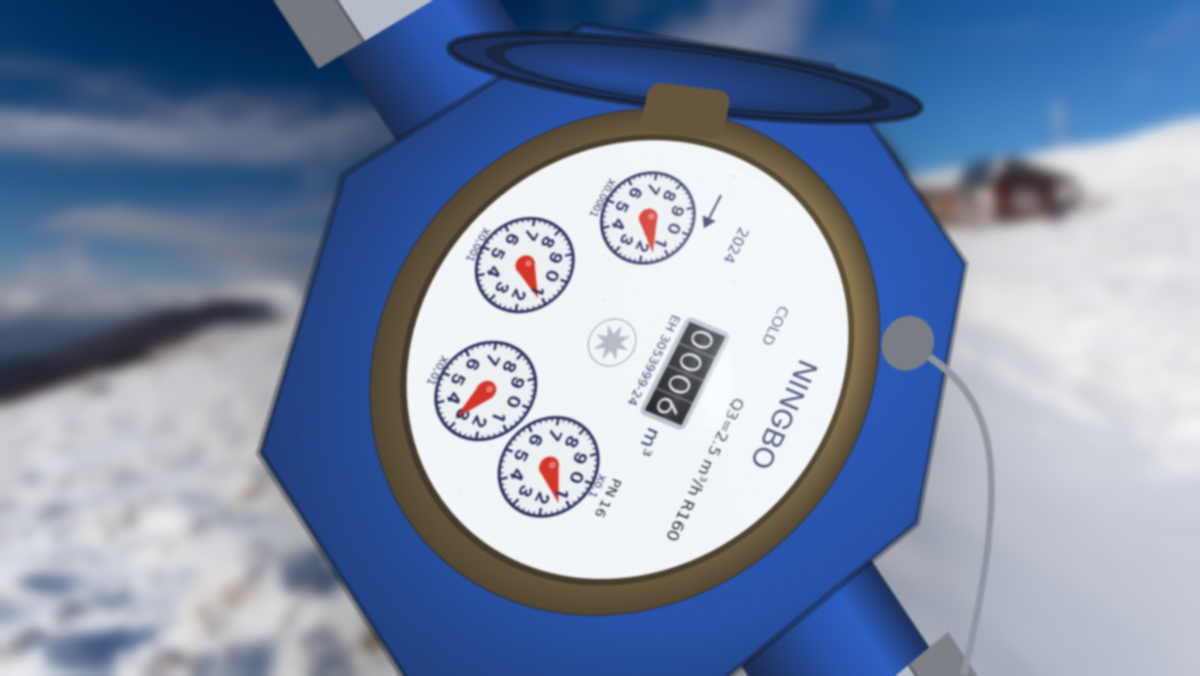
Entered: value=6.1311 unit=m³
